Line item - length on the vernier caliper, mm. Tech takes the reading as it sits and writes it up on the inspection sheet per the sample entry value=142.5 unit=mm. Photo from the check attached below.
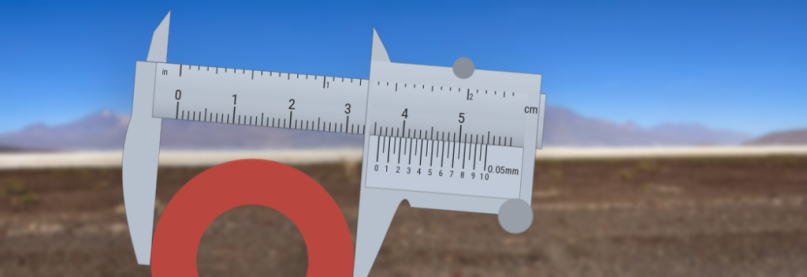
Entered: value=35.8 unit=mm
